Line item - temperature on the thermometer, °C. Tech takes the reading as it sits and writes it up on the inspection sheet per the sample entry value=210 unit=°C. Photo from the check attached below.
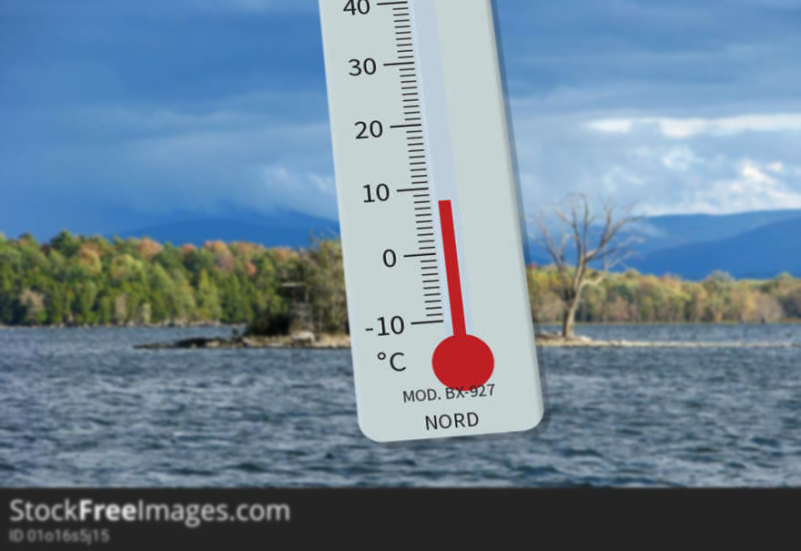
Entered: value=8 unit=°C
